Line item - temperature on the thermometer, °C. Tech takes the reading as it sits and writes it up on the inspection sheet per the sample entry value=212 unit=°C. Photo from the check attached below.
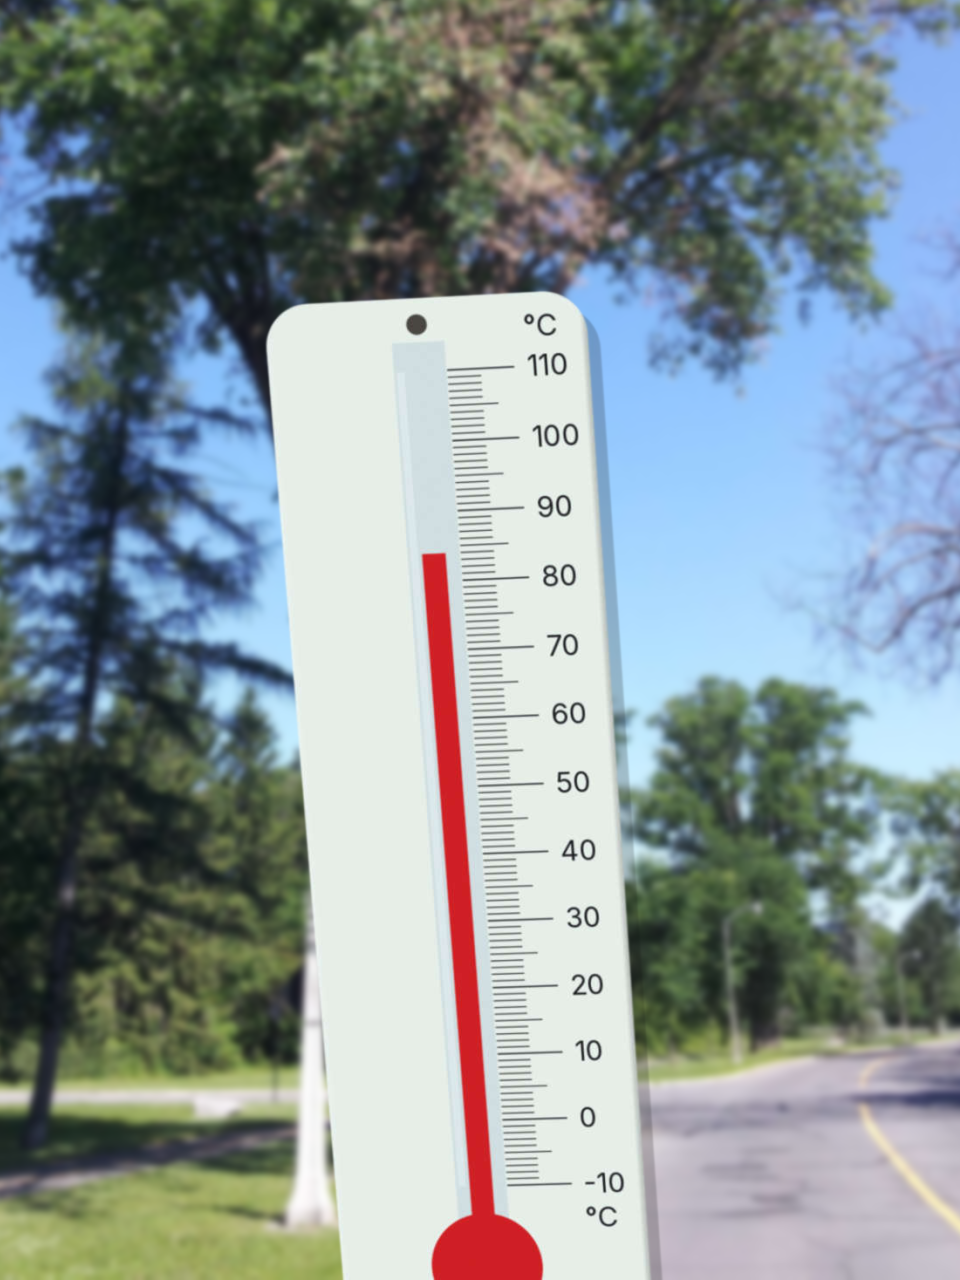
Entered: value=84 unit=°C
